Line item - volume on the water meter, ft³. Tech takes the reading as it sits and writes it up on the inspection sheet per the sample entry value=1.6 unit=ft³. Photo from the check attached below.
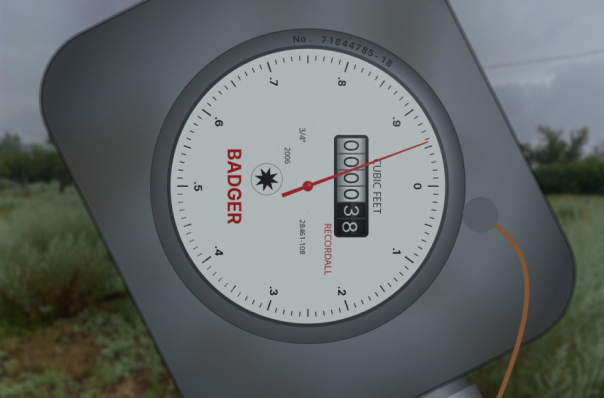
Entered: value=37.94 unit=ft³
